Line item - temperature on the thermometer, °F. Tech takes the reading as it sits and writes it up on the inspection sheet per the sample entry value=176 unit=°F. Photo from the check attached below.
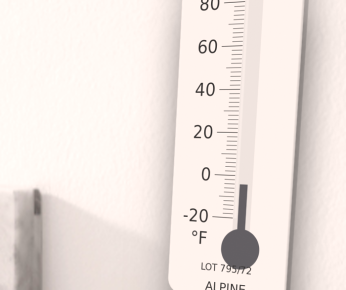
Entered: value=-4 unit=°F
